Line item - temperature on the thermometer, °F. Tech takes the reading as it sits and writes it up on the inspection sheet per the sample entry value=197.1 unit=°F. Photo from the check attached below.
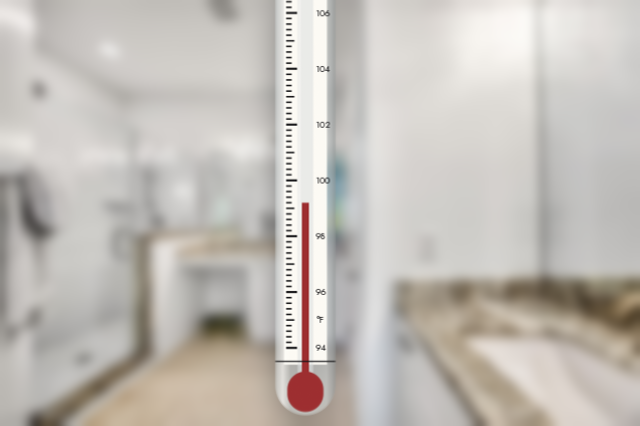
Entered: value=99.2 unit=°F
